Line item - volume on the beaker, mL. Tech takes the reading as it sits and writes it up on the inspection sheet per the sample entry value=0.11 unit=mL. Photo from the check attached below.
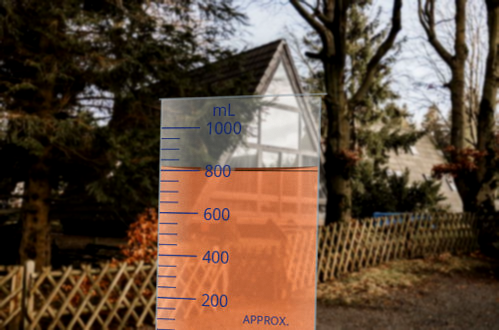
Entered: value=800 unit=mL
